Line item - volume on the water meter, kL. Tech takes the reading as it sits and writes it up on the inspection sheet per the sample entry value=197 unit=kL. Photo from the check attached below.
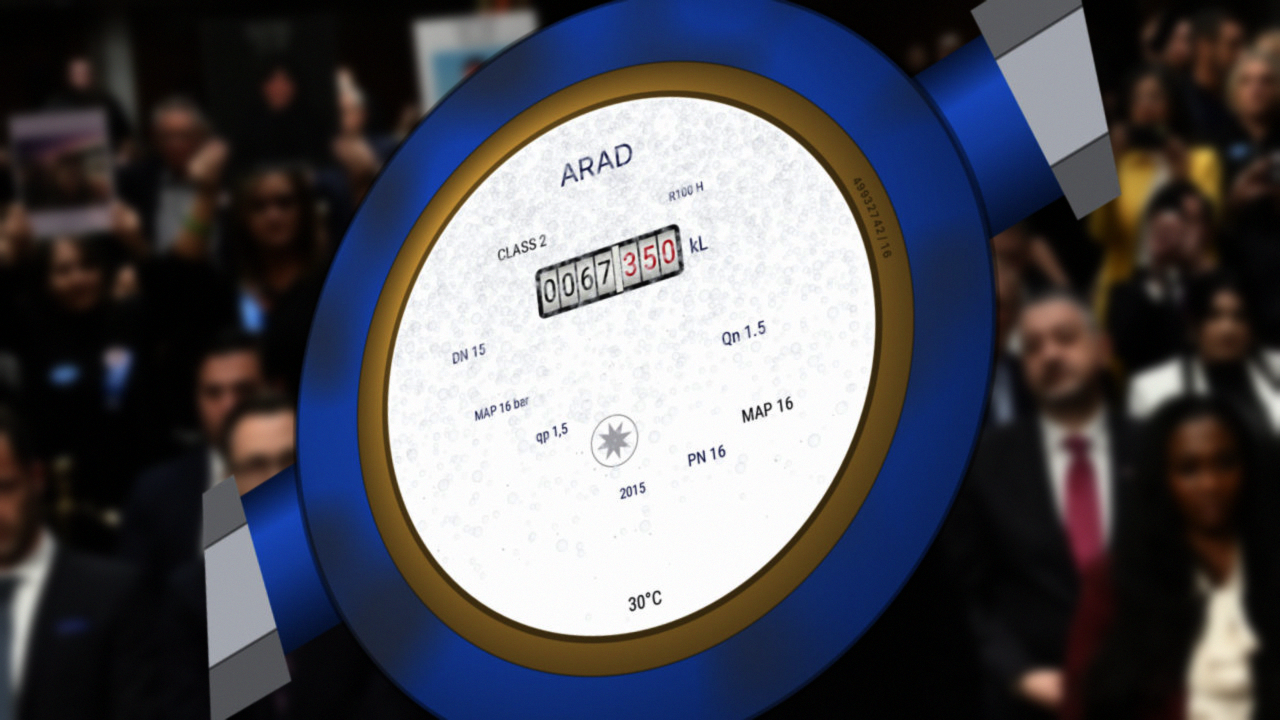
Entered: value=67.350 unit=kL
